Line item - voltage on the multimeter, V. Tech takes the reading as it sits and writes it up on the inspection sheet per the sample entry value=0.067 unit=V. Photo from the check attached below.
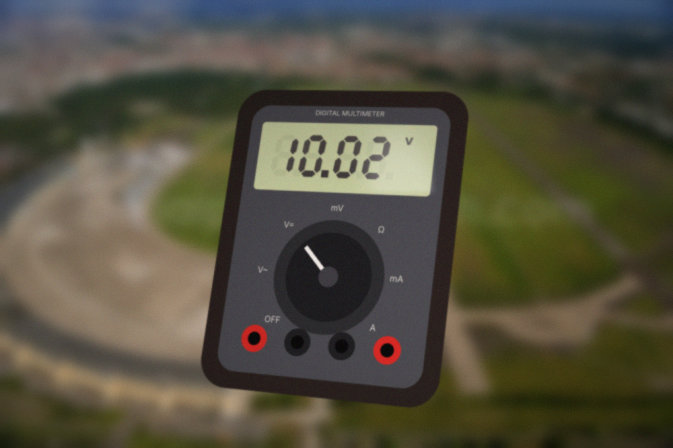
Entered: value=10.02 unit=V
